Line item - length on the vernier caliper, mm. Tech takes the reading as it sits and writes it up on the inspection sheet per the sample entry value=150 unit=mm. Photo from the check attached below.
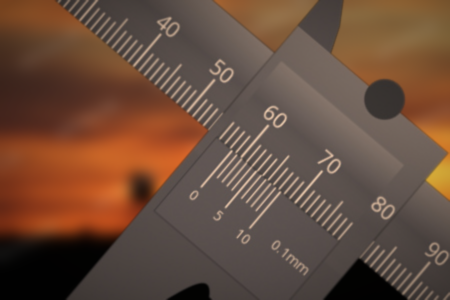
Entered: value=58.4 unit=mm
